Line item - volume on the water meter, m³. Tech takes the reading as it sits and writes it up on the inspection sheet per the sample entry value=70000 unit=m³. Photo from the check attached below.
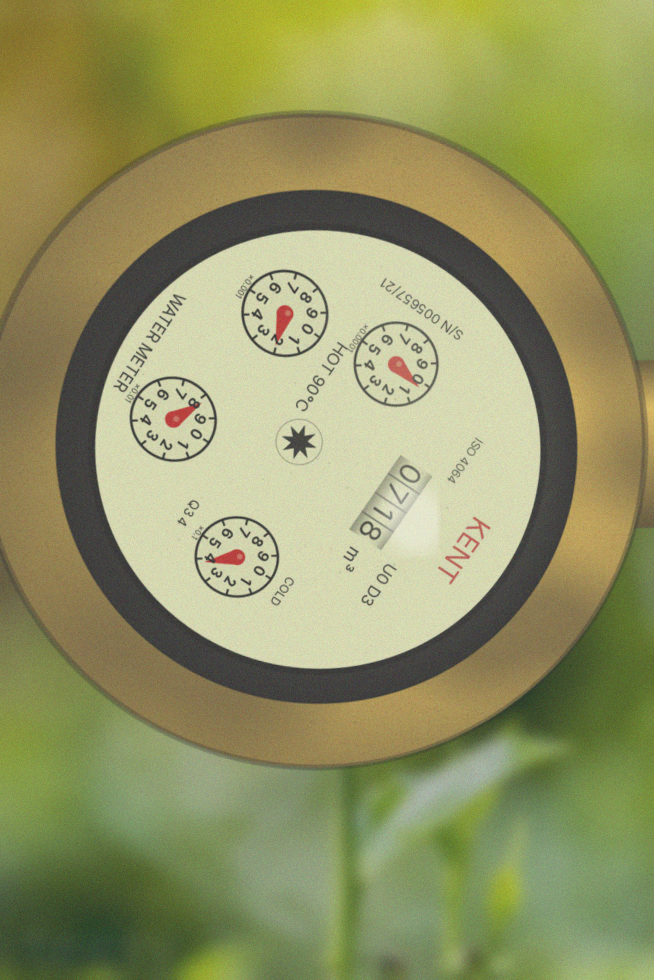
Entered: value=718.3820 unit=m³
